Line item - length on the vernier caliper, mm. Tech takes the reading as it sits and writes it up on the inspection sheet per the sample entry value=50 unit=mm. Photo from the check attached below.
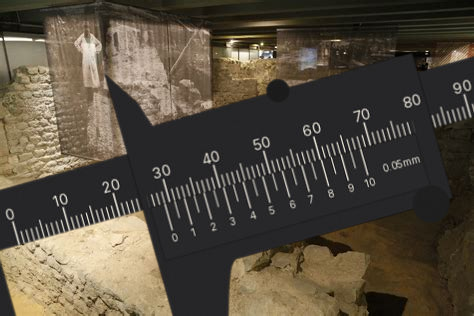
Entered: value=29.0 unit=mm
